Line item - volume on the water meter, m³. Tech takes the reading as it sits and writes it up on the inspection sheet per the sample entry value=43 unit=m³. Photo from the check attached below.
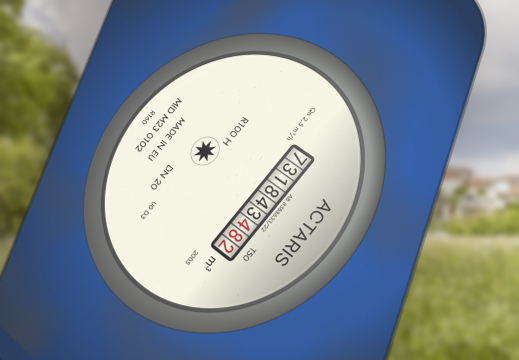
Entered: value=731843.482 unit=m³
